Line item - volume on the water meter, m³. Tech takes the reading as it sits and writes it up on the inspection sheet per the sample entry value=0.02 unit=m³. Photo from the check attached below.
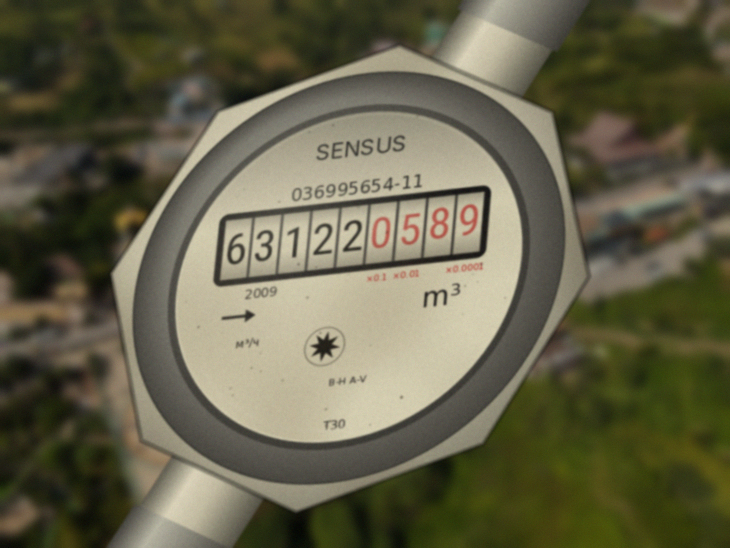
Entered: value=63122.0589 unit=m³
